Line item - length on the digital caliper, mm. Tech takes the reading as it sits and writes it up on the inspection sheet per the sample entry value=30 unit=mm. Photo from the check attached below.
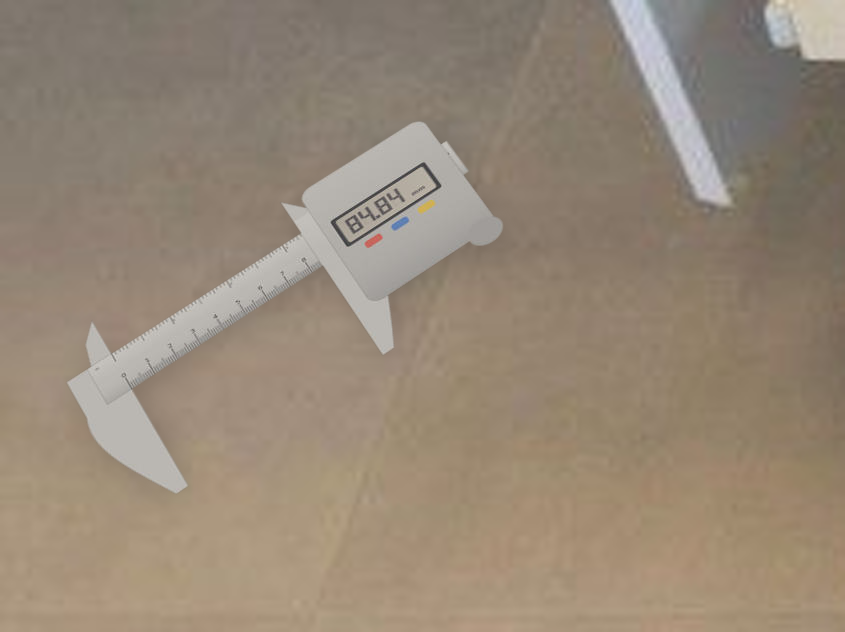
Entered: value=84.84 unit=mm
